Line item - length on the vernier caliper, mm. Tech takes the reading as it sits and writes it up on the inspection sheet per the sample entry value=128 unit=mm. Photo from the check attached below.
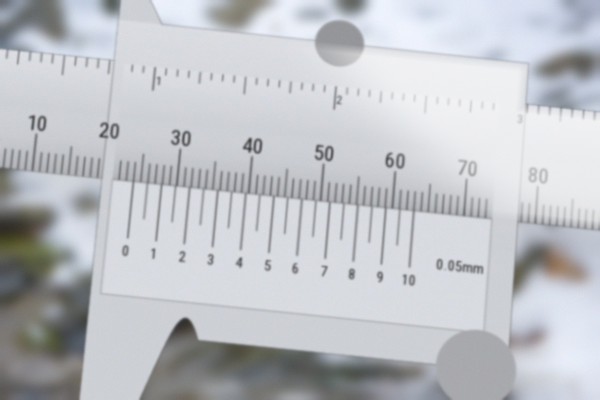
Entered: value=24.0 unit=mm
